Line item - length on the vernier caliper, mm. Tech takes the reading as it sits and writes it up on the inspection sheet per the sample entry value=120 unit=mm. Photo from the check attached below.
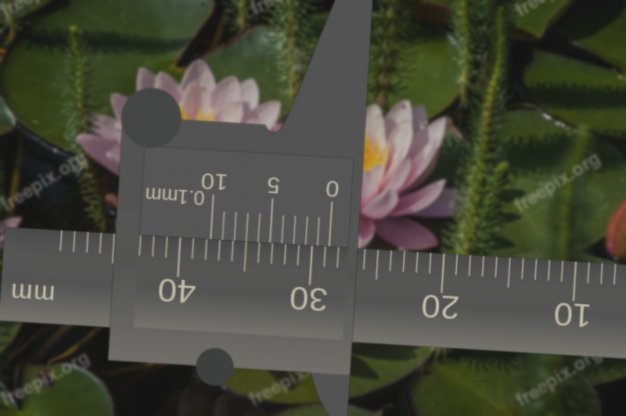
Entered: value=28.7 unit=mm
